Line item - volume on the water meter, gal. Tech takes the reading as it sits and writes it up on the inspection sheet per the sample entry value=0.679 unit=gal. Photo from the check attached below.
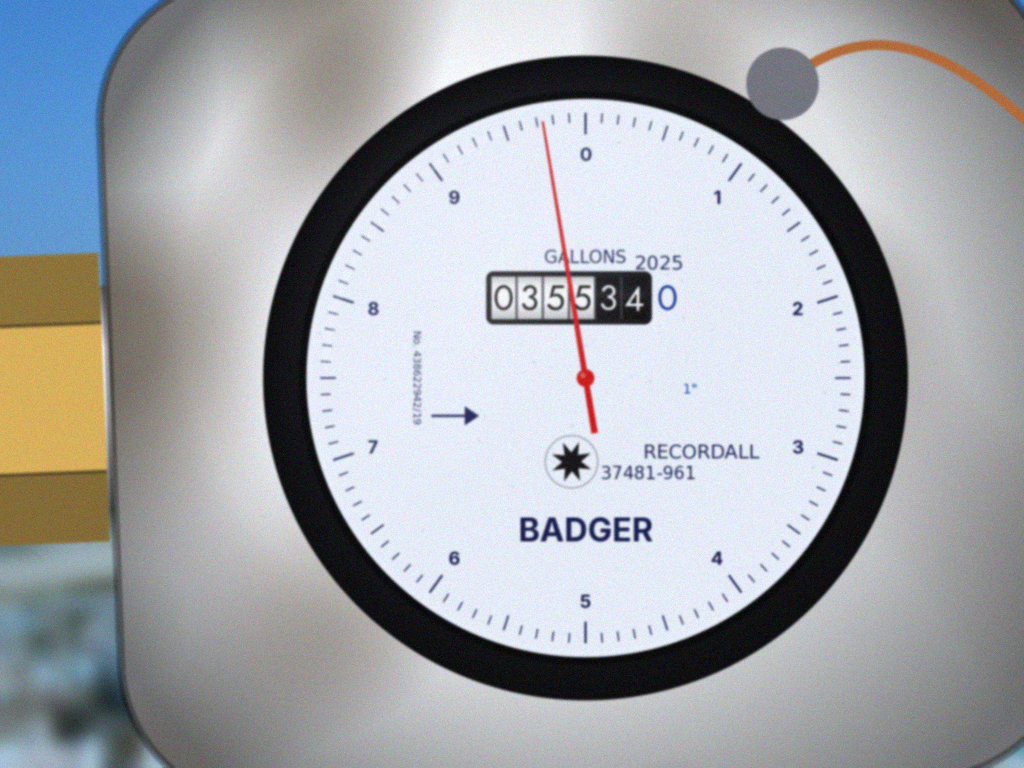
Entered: value=355339.7 unit=gal
